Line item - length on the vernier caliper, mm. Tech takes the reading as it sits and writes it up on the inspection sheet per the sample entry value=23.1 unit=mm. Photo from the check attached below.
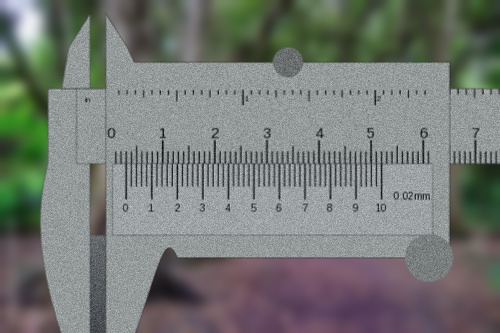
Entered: value=3.0 unit=mm
